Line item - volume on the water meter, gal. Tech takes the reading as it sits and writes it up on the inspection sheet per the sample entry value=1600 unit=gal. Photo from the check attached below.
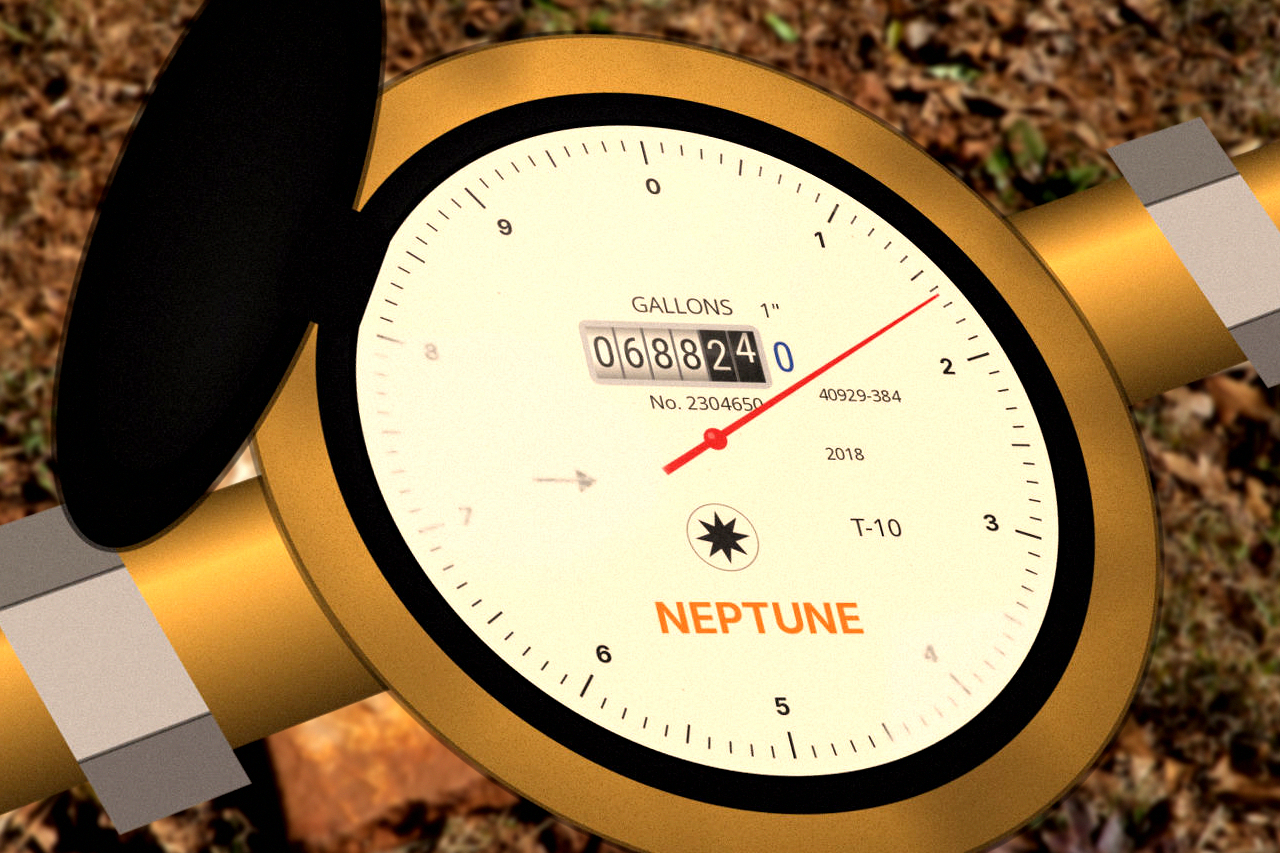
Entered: value=688241.6 unit=gal
